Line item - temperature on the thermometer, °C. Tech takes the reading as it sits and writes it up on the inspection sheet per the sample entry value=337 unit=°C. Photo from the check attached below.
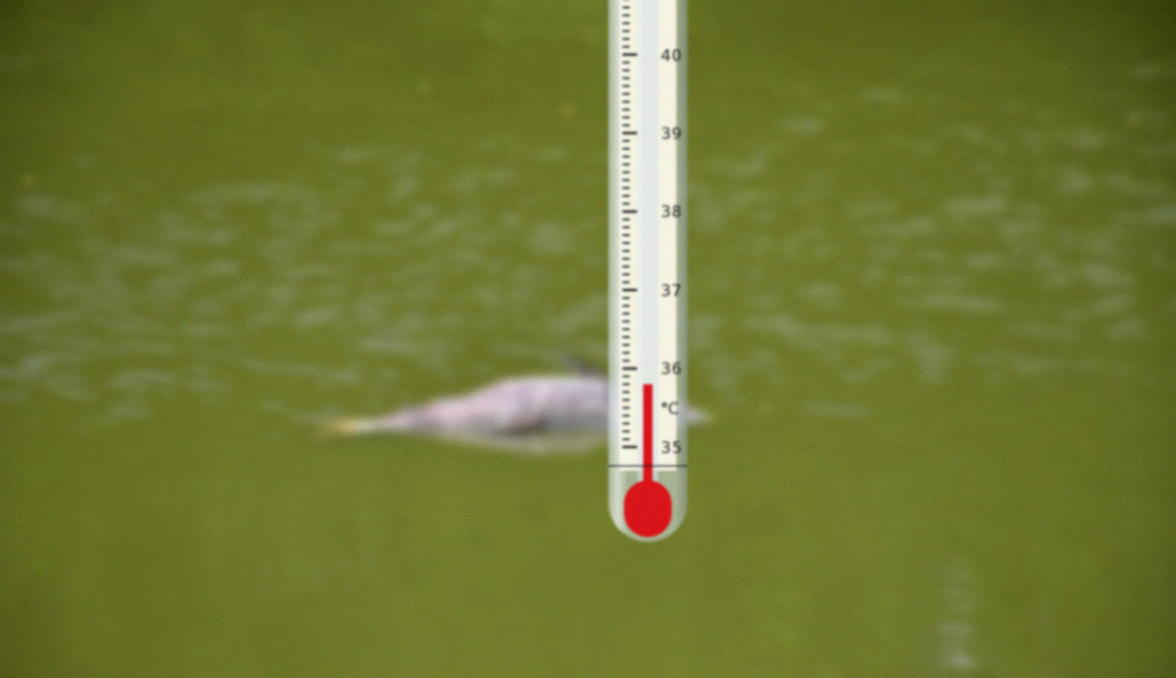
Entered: value=35.8 unit=°C
